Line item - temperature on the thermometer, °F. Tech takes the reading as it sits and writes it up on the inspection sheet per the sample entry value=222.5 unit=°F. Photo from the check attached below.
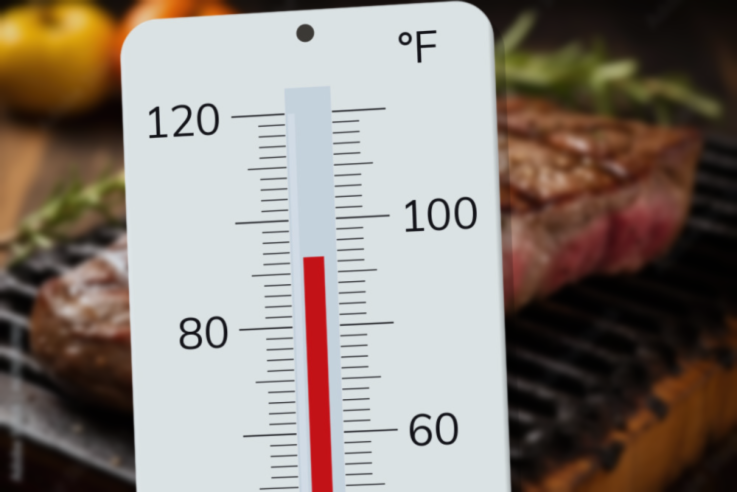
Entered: value=93 unit=°F
